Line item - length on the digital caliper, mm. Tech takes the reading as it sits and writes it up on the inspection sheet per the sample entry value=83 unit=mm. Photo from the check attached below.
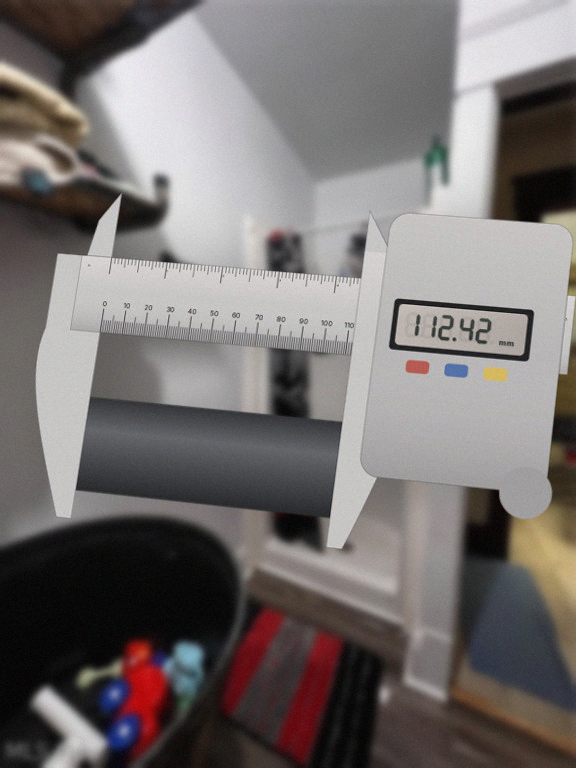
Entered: value=112.42 unit=mm
